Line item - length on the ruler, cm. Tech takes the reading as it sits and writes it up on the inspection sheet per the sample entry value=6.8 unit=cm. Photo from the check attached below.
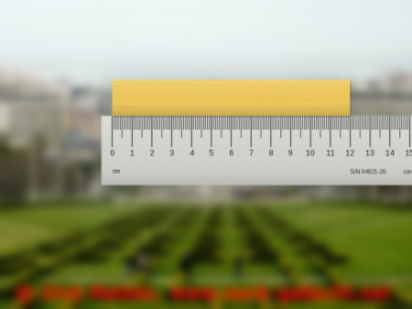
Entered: value=12 unit=cm
